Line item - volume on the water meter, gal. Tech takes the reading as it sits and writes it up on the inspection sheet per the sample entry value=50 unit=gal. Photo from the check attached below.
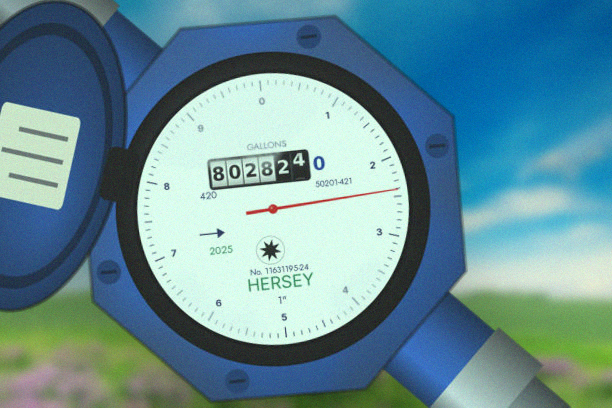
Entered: value=8028242.4 unit=gal
